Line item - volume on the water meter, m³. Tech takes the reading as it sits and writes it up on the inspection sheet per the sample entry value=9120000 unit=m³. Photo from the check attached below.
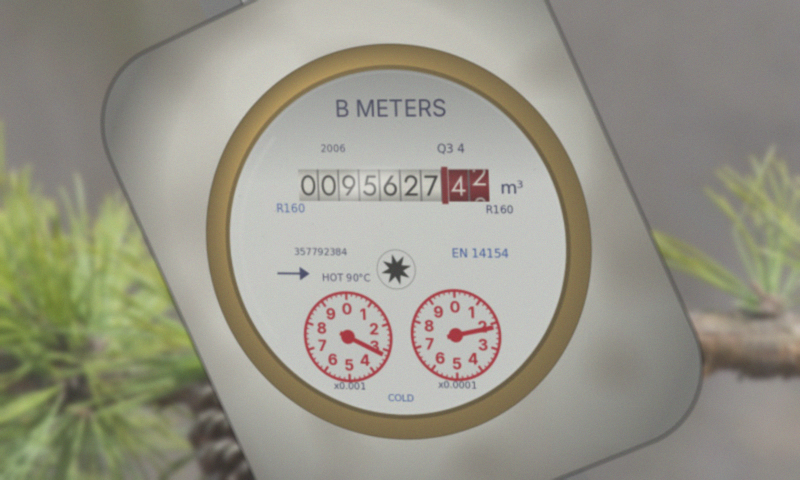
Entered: value=95627.4232 unit=m³
